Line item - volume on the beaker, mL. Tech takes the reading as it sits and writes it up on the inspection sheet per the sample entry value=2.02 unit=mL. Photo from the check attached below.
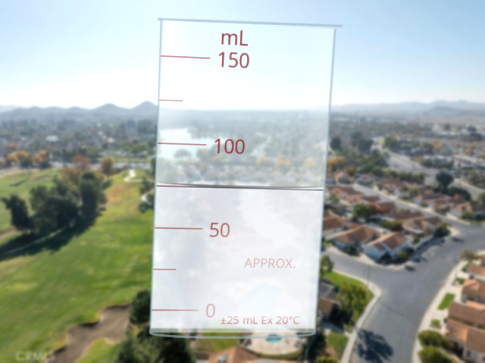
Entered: value=75 unit=mL
